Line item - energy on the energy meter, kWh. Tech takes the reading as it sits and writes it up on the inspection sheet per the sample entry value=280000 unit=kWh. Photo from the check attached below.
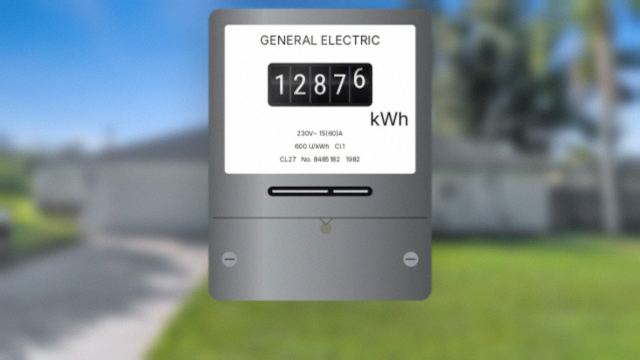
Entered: value=12876 unit=kWh
